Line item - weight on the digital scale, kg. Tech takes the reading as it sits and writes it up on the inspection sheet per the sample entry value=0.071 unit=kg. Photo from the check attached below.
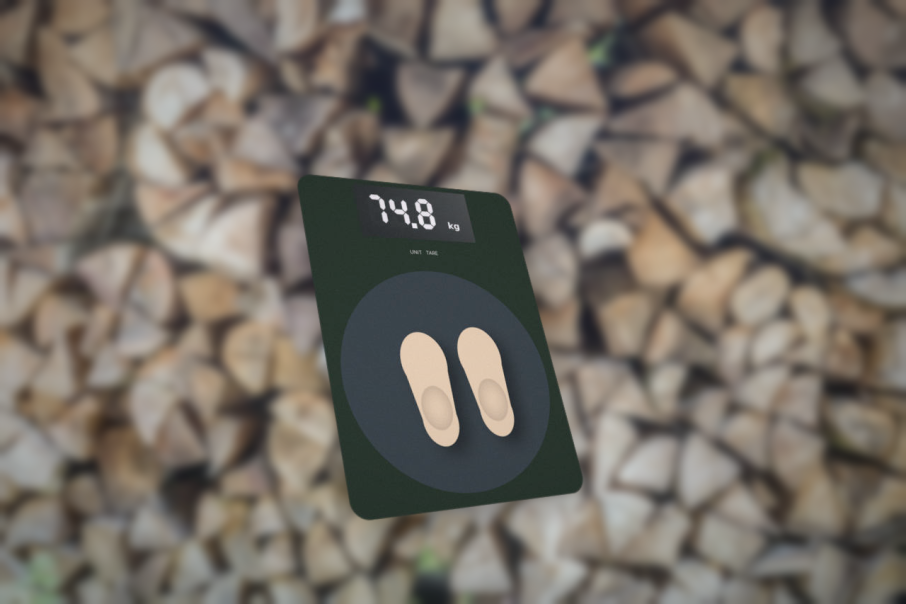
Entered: value=74.8 unit=kg
